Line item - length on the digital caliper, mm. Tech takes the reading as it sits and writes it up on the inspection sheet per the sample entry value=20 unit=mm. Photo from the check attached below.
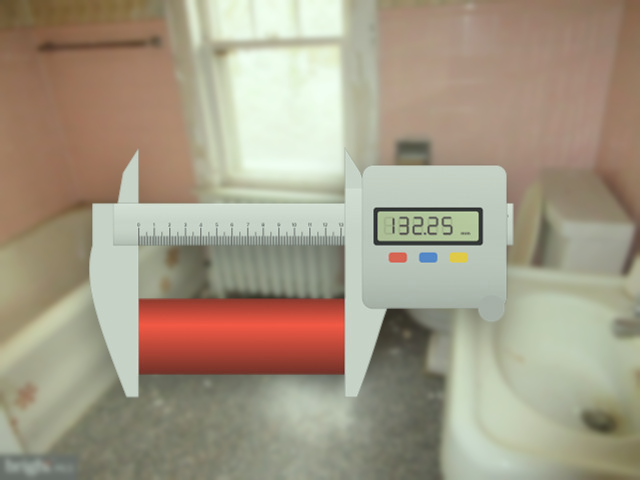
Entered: value=132.25 unit=mm
